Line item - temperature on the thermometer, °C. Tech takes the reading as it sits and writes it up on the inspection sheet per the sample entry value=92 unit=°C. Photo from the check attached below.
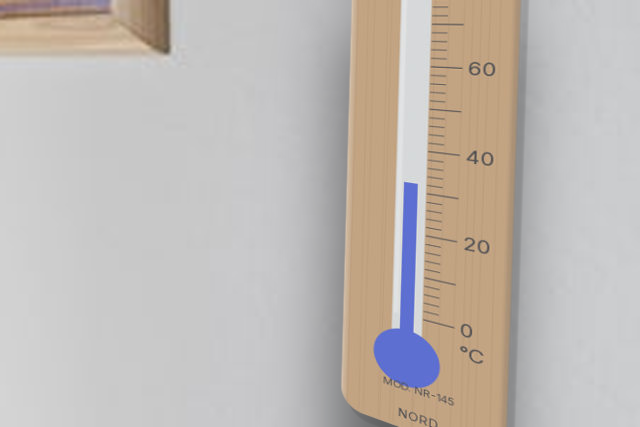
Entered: value=32 unit=°C
